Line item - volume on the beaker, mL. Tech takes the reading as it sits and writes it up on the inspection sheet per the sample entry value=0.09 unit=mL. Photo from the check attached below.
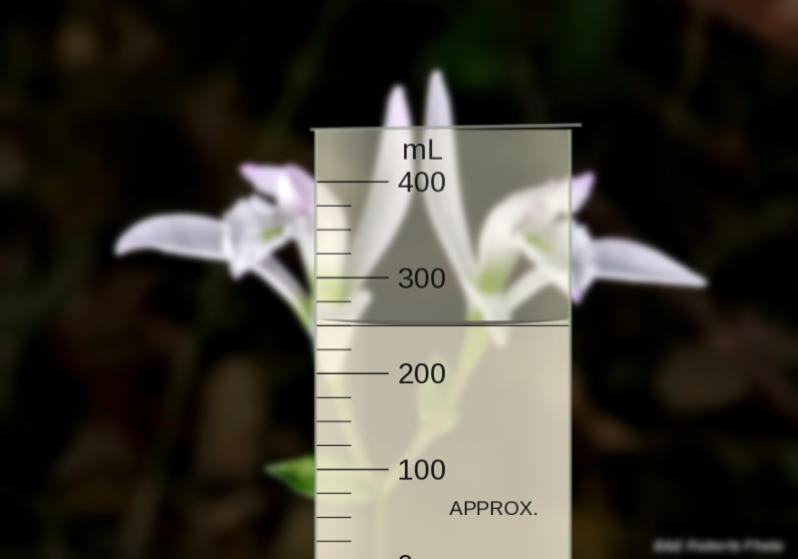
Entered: value=250 unit=mL
